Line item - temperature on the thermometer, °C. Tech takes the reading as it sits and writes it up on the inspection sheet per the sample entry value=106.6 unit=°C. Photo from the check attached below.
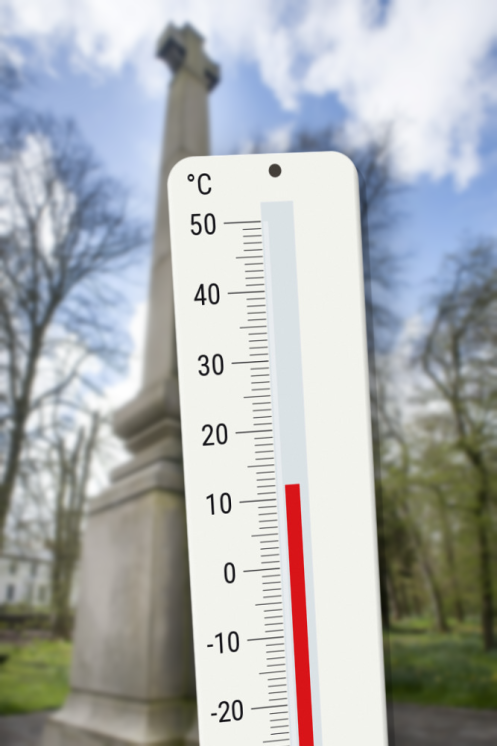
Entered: value=12 unit=°C
